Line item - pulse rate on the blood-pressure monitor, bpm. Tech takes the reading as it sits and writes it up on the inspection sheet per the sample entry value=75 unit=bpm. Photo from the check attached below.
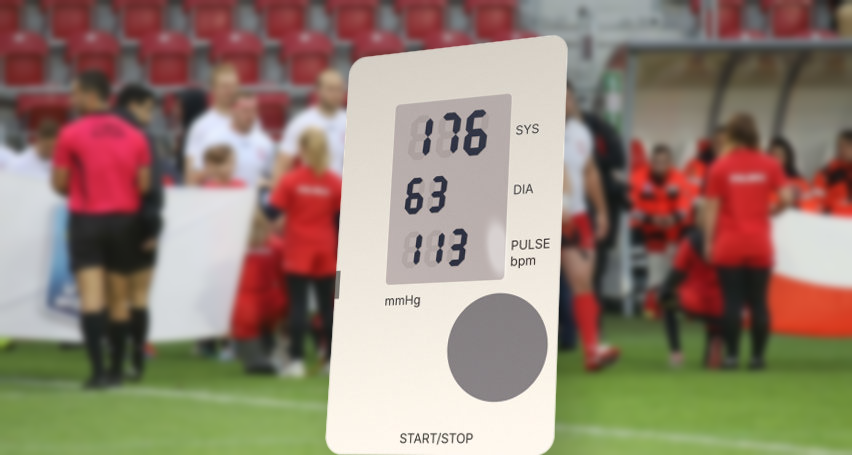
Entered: value=113 unit=bpm
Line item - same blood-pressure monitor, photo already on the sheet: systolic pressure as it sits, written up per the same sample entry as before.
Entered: value=176 unit=mmHg
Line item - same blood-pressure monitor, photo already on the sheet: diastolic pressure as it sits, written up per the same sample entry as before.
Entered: value=63 unit=mmHg
